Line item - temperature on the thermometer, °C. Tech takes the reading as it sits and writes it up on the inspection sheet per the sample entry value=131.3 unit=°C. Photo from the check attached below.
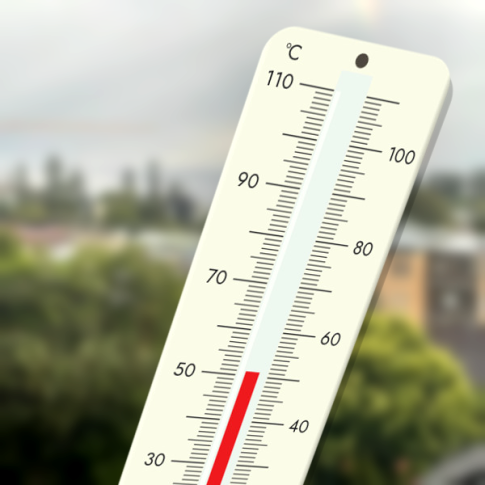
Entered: value=51 unit=°C
